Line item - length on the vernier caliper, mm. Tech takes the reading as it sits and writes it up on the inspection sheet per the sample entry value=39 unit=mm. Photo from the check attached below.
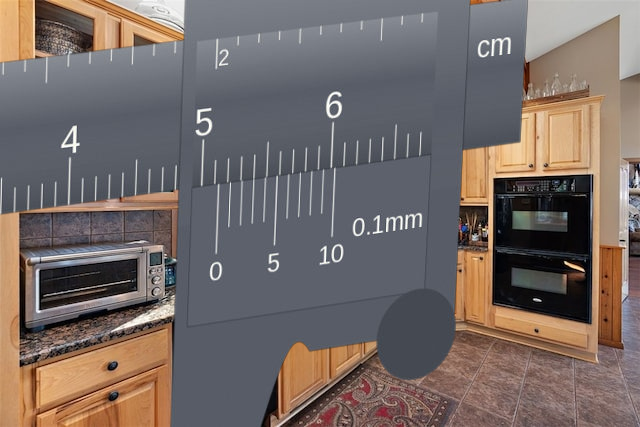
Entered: value=51.3 unit=mm
